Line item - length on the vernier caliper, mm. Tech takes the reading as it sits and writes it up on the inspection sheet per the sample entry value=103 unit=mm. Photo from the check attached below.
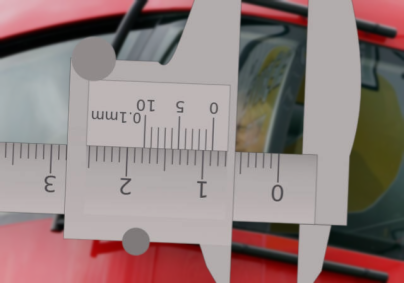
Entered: value=8.8 unit=mm
